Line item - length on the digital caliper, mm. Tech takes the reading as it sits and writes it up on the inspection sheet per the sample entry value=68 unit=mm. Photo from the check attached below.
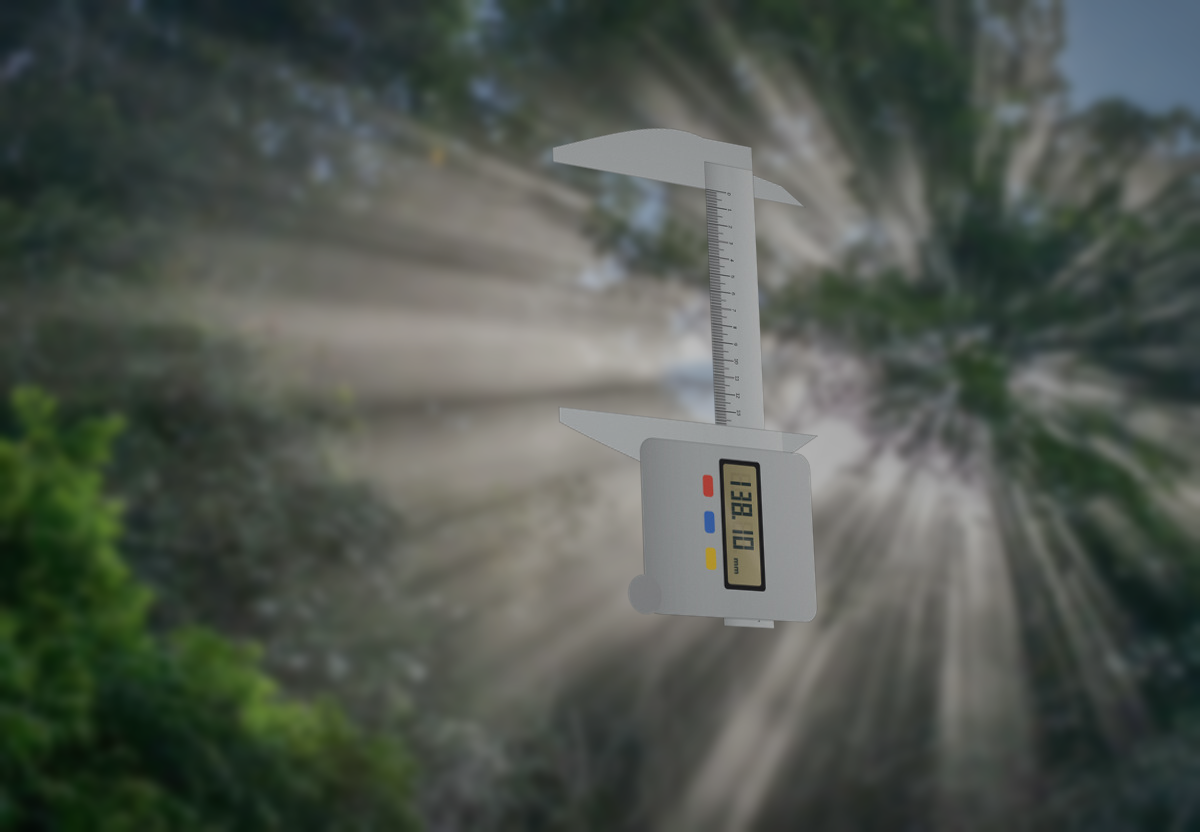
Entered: value=138.10 unit=mm
